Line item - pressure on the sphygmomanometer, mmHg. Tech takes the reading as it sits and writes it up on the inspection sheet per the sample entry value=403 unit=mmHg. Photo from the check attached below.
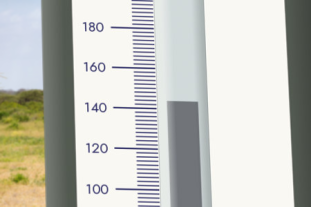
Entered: value=144 unit=mmHg
